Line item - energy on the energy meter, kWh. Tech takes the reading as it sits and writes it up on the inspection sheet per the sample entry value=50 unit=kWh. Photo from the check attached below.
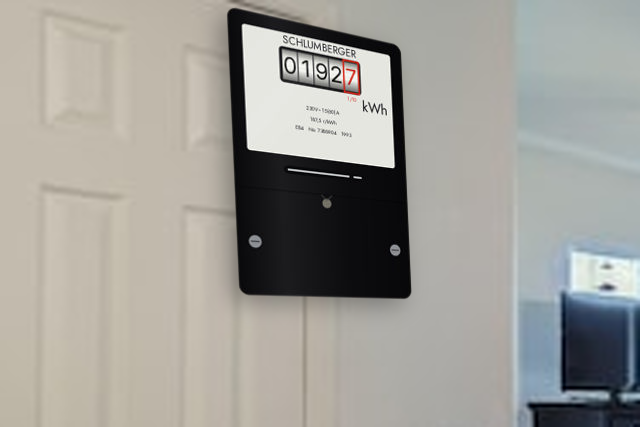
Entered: value=192.7 unit=kWh
